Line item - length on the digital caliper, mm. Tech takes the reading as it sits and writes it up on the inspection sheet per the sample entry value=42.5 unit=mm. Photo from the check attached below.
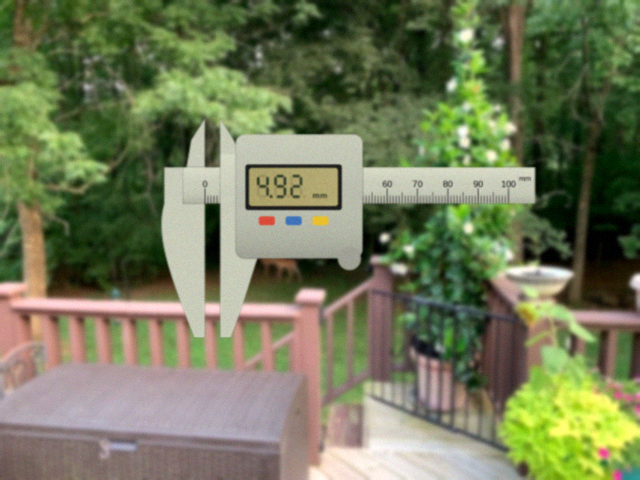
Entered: value=4.92 unit=mm
